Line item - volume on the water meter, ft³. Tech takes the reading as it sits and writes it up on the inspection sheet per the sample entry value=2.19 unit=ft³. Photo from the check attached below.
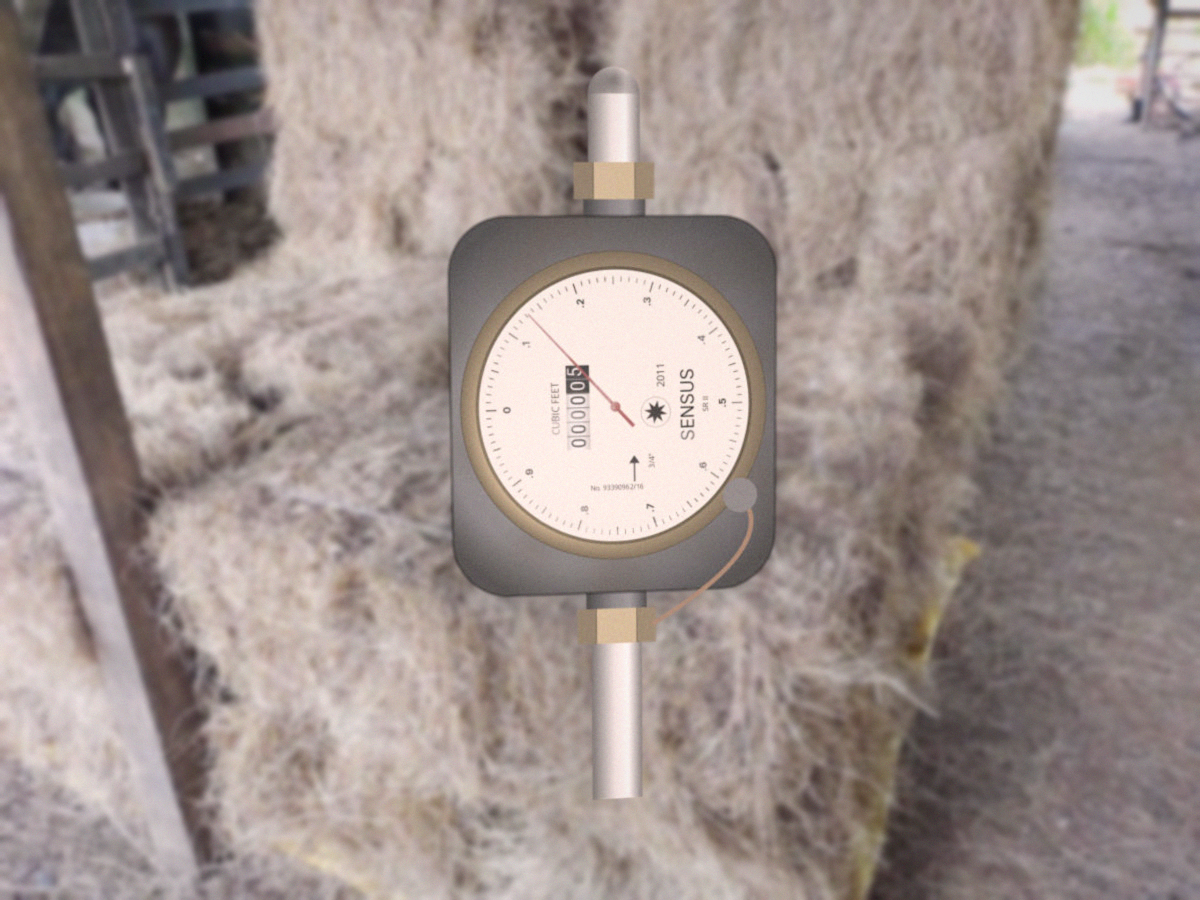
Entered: value=5.13 unit=ft³
